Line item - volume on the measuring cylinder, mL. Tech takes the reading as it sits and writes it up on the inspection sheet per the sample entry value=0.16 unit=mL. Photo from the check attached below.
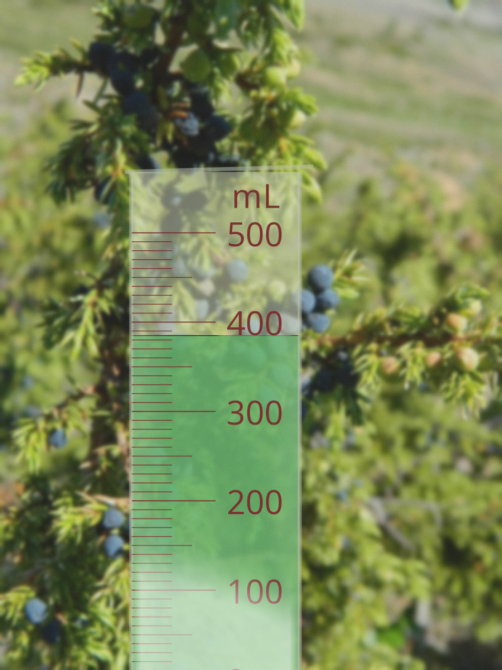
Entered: value=385 unit=mL
